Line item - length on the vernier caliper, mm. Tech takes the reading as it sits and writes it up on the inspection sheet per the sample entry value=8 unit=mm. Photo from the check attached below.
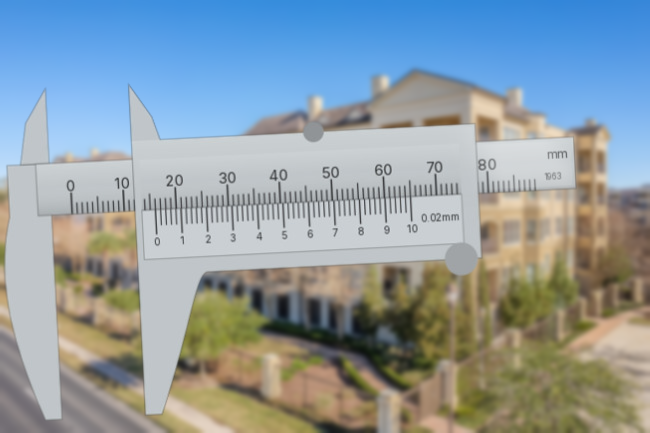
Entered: value=16.0 unit=mm
